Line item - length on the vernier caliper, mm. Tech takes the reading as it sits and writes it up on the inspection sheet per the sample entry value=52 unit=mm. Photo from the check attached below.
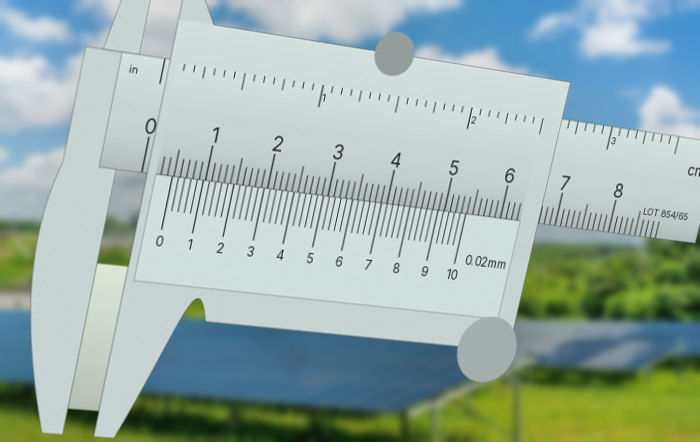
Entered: value=4.8 unit=mm
